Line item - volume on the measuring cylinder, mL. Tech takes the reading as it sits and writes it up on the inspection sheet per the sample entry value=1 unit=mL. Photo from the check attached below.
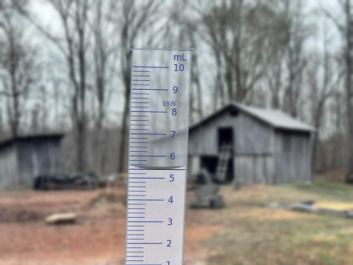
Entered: value=5.4 unit=mL
